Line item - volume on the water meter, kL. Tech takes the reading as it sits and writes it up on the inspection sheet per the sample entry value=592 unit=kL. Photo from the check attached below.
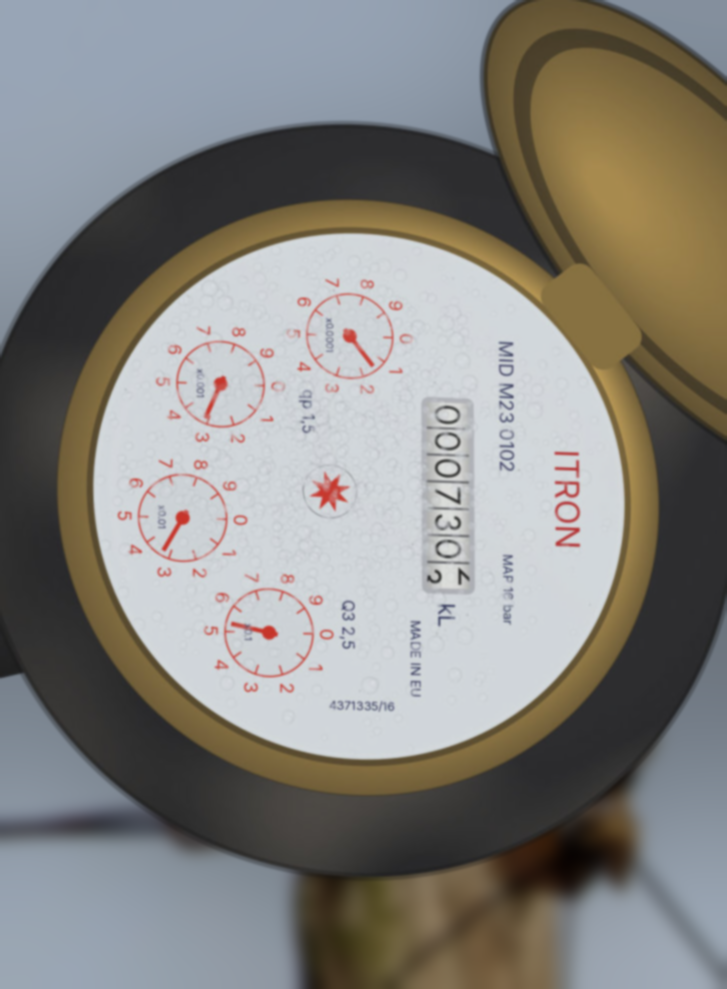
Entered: value=7302.5331 unit=kL
